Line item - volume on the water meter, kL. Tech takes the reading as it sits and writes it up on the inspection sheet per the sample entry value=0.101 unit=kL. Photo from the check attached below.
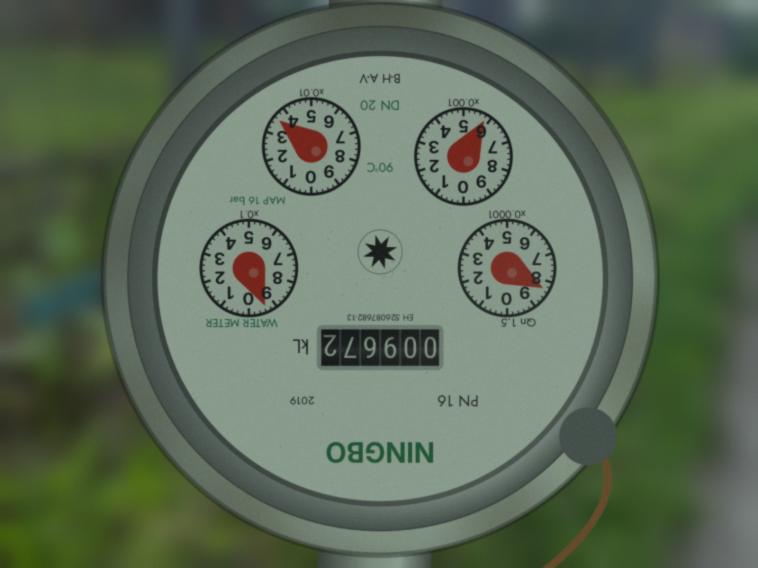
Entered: value=9671.9358 unit=kL
